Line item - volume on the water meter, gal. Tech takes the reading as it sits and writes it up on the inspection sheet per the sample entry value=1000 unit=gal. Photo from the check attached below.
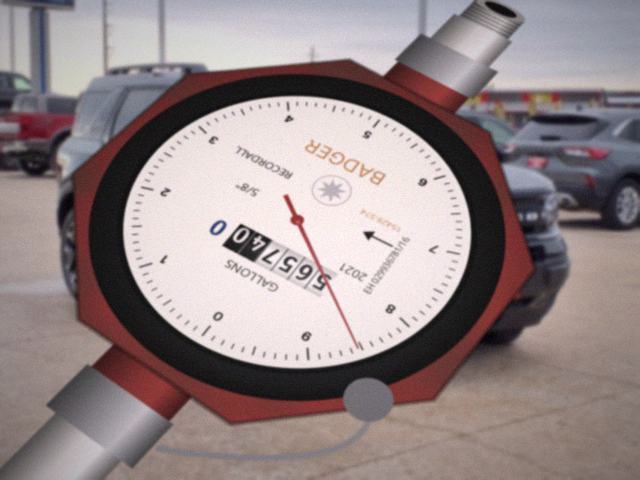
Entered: value=5657398.5 unit=gal
